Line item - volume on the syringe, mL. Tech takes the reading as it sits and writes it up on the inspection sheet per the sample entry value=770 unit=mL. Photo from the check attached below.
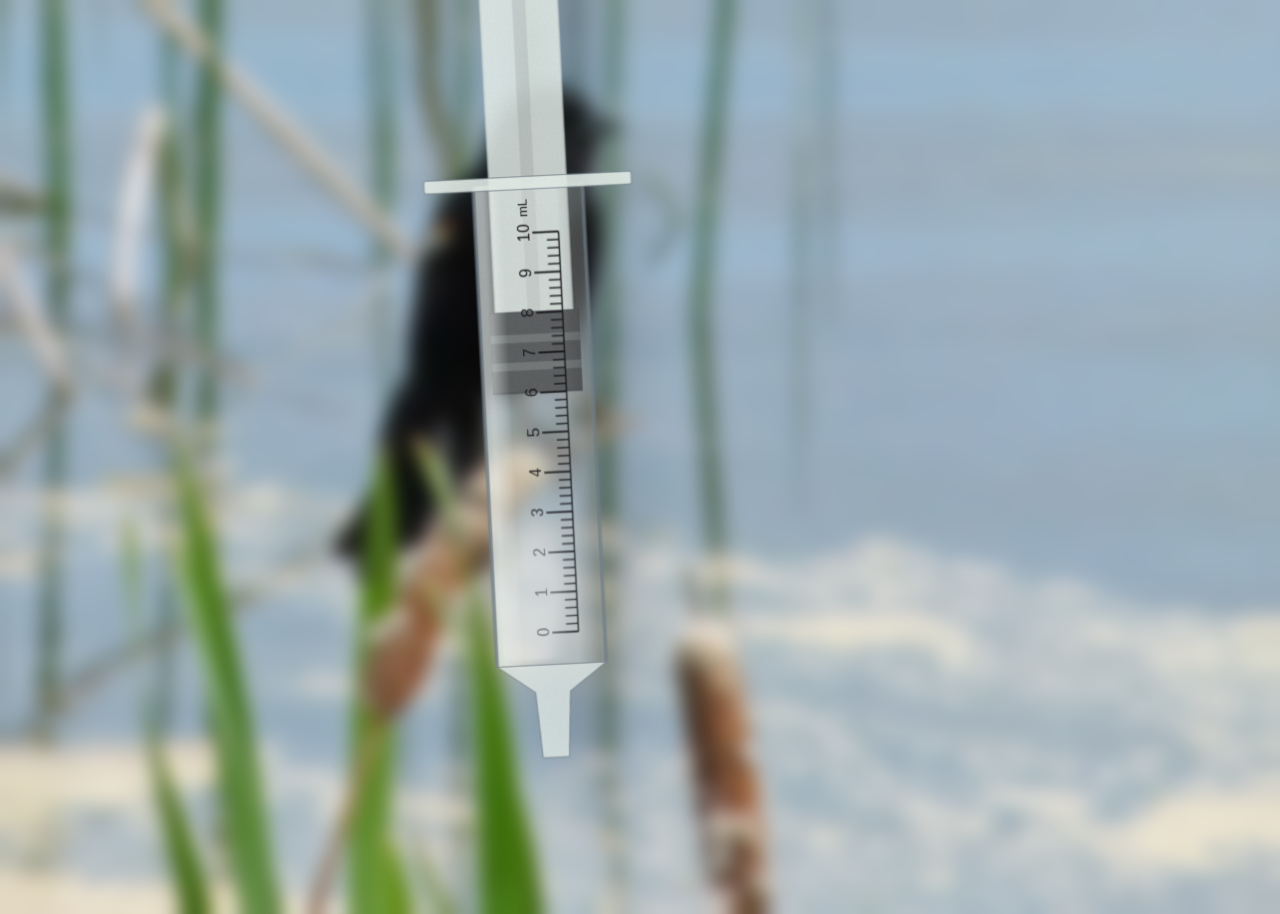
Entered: value=6 unit=mL
